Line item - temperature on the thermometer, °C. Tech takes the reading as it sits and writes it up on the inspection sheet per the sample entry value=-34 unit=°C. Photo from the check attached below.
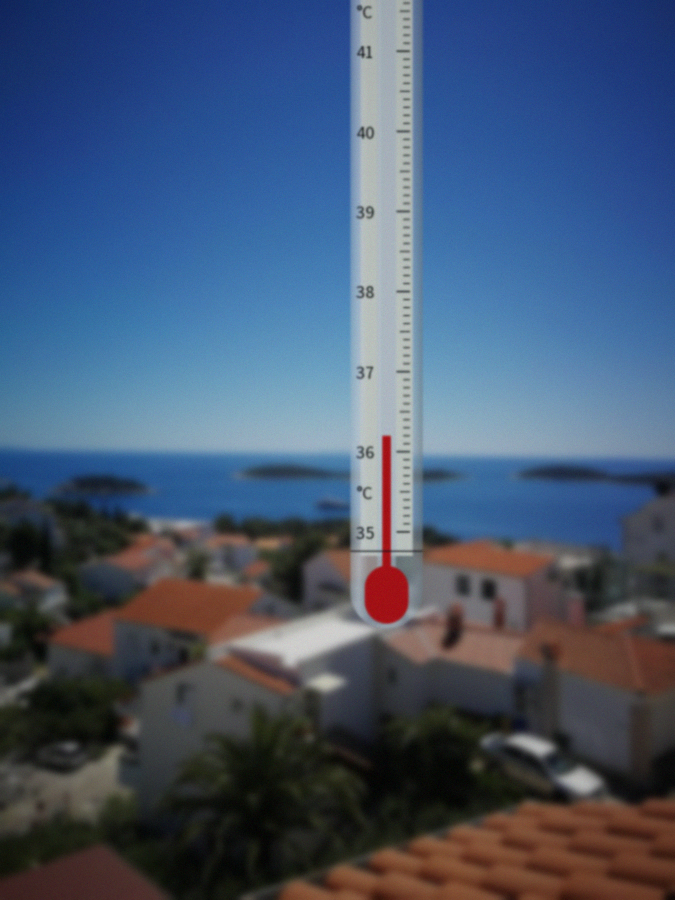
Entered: value=36.2 unit=°C
